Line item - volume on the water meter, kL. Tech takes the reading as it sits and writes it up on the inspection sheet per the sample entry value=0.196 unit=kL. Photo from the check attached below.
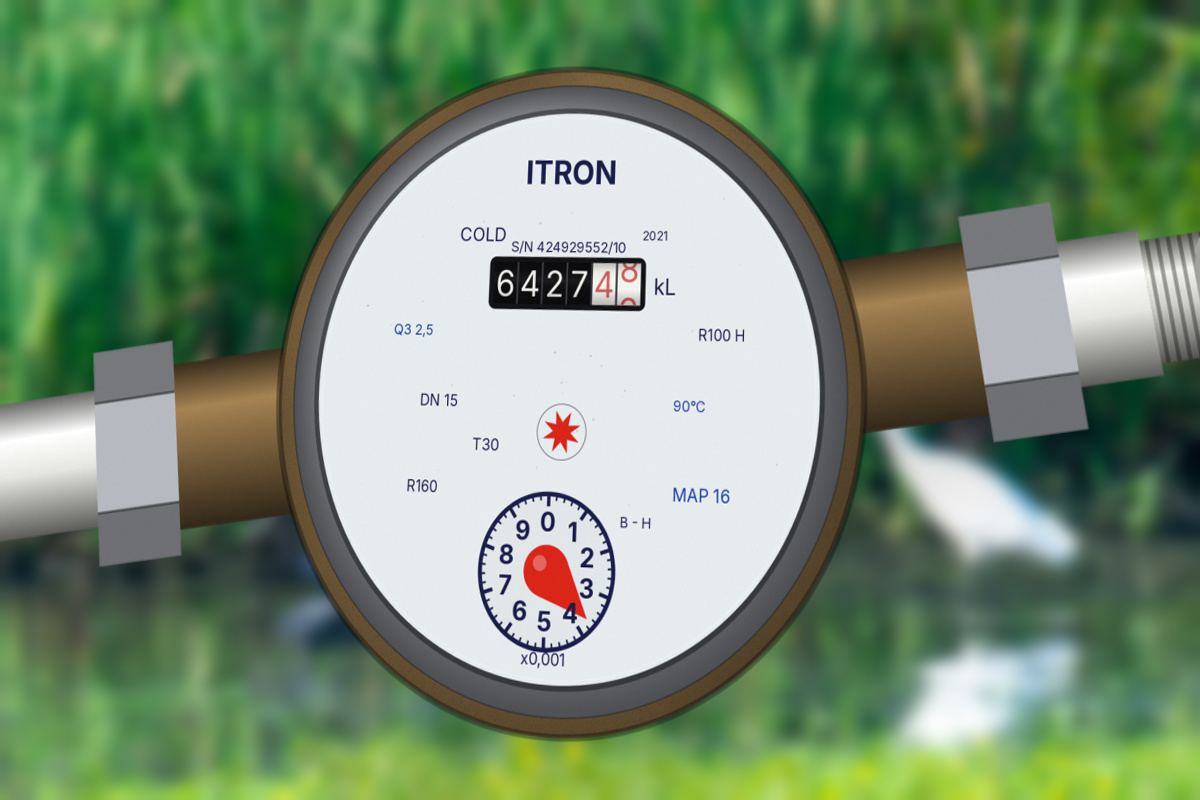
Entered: value=6427.483 unit=kL
